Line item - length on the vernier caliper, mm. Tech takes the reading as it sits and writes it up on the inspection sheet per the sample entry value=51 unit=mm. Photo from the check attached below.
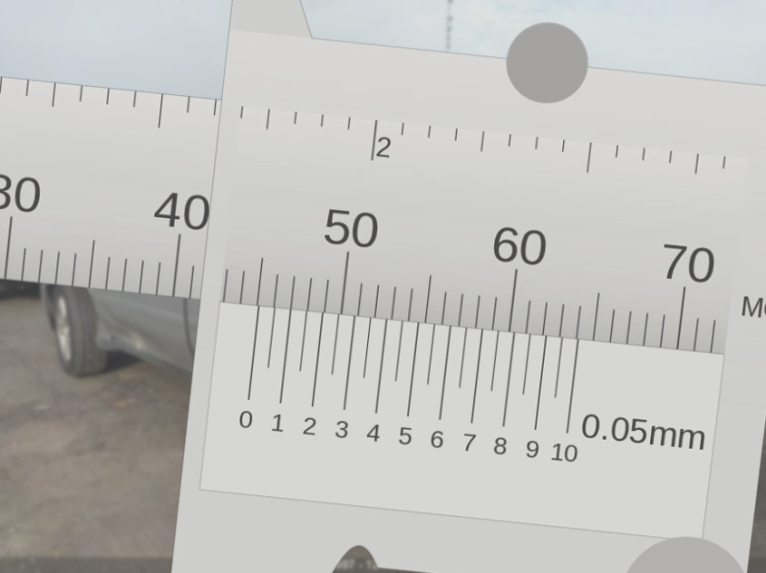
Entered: value=45.1 unit=mm
